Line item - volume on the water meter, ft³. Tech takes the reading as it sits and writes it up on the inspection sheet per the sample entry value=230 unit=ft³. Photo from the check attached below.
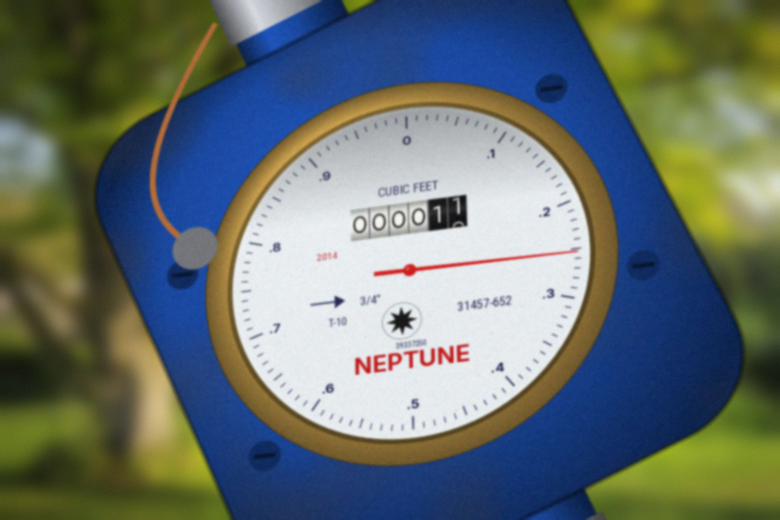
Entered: value=11.25 unit=ft³
